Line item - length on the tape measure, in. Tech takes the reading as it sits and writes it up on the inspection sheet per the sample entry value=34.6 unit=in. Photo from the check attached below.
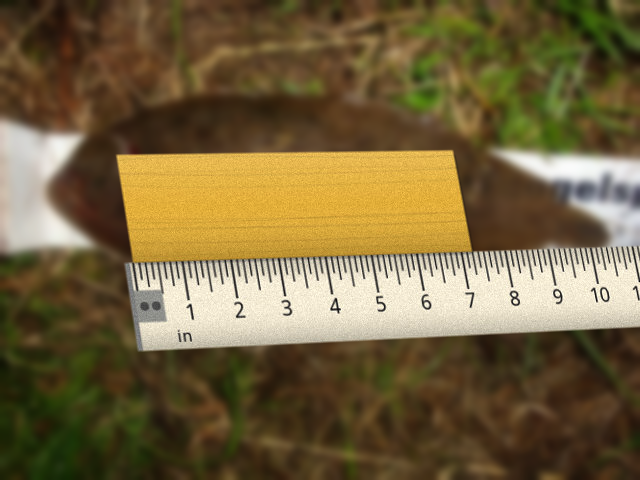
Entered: value=7.25 unit=in
